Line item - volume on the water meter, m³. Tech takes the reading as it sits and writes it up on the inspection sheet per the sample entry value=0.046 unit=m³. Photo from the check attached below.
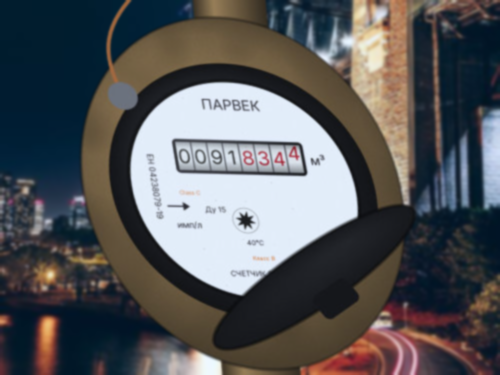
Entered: value=91.8344 unit=m³
